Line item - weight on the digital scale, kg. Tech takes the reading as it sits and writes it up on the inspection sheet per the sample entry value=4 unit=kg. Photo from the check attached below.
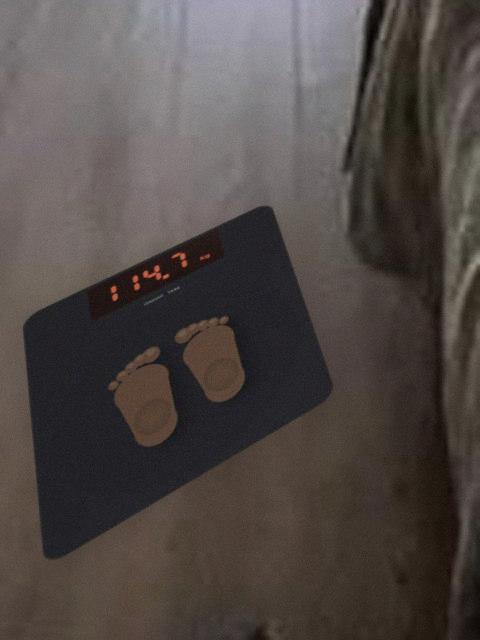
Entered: value=114.7 unit=kg
